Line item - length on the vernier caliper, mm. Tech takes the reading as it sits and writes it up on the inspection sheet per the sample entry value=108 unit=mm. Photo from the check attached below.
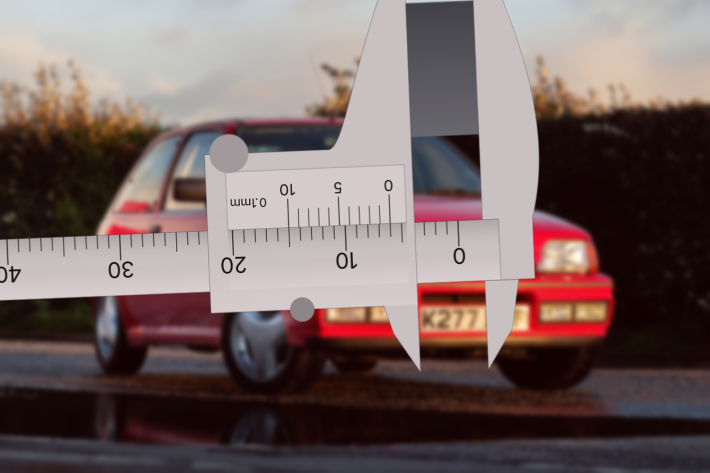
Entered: value=6.0 unit=mm
